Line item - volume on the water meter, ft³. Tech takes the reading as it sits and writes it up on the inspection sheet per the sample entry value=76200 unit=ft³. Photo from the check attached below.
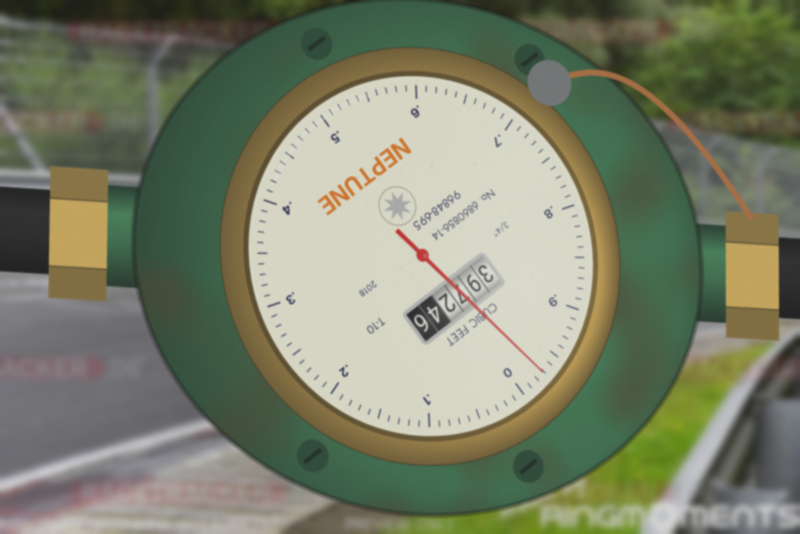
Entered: value=397245.97 unit=ft³
